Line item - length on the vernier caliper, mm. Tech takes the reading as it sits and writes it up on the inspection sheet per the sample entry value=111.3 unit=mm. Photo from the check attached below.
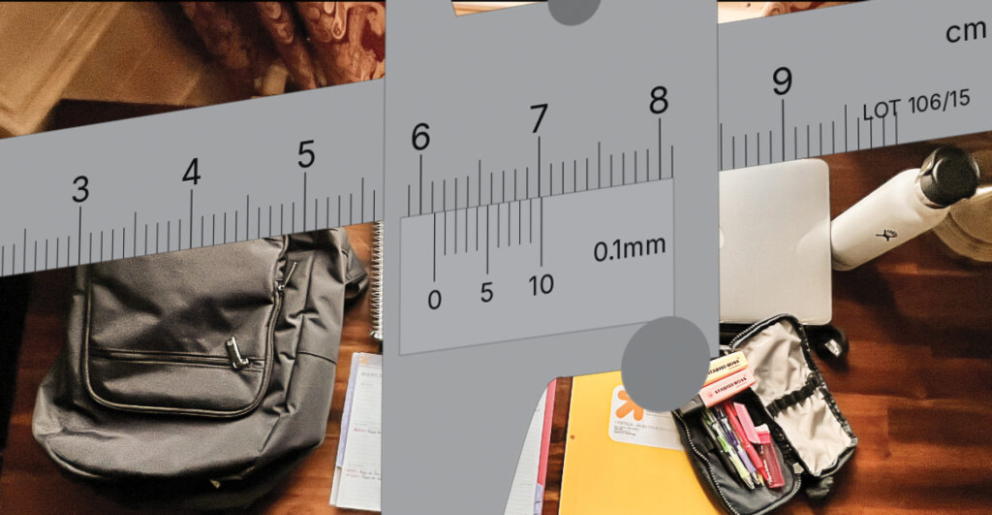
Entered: value=61.2 unit=mm
